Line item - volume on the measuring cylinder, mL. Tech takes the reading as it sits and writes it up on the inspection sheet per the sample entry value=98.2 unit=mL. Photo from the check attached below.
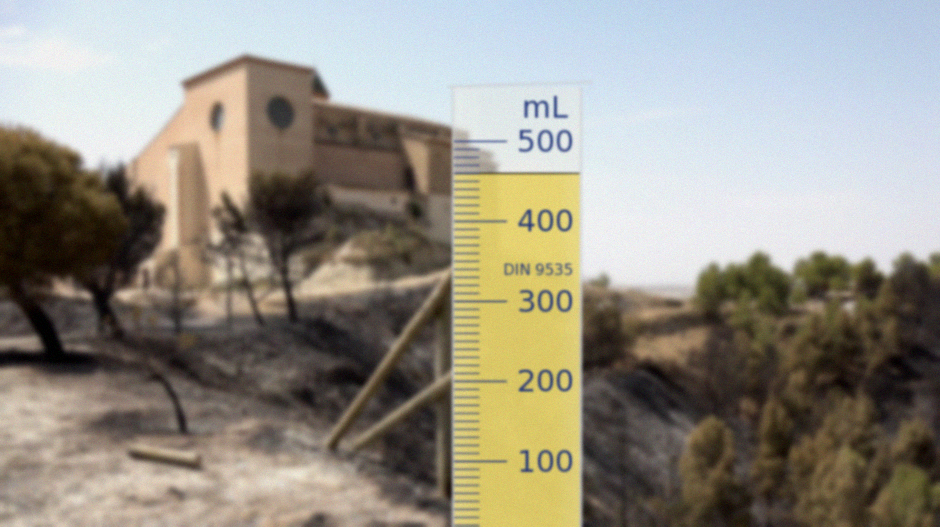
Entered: value=460 unit=mL
